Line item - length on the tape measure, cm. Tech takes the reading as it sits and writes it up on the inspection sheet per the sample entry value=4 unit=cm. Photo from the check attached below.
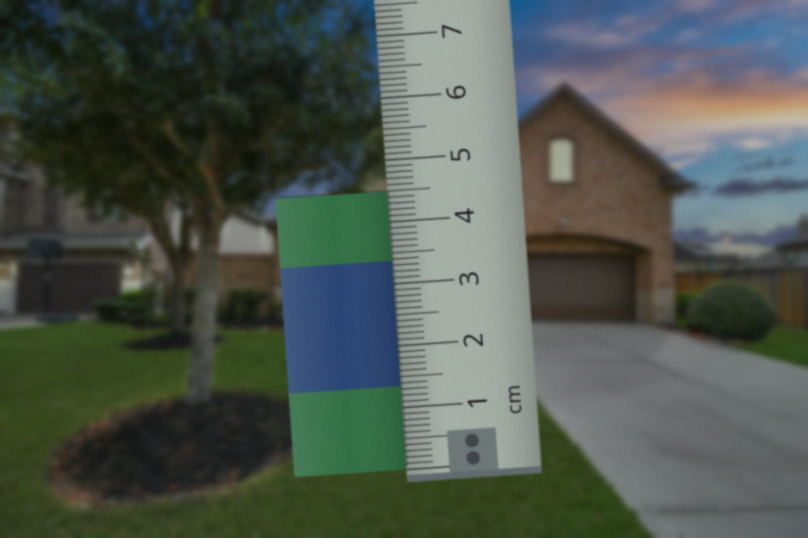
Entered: value=4.5 unit=cm
